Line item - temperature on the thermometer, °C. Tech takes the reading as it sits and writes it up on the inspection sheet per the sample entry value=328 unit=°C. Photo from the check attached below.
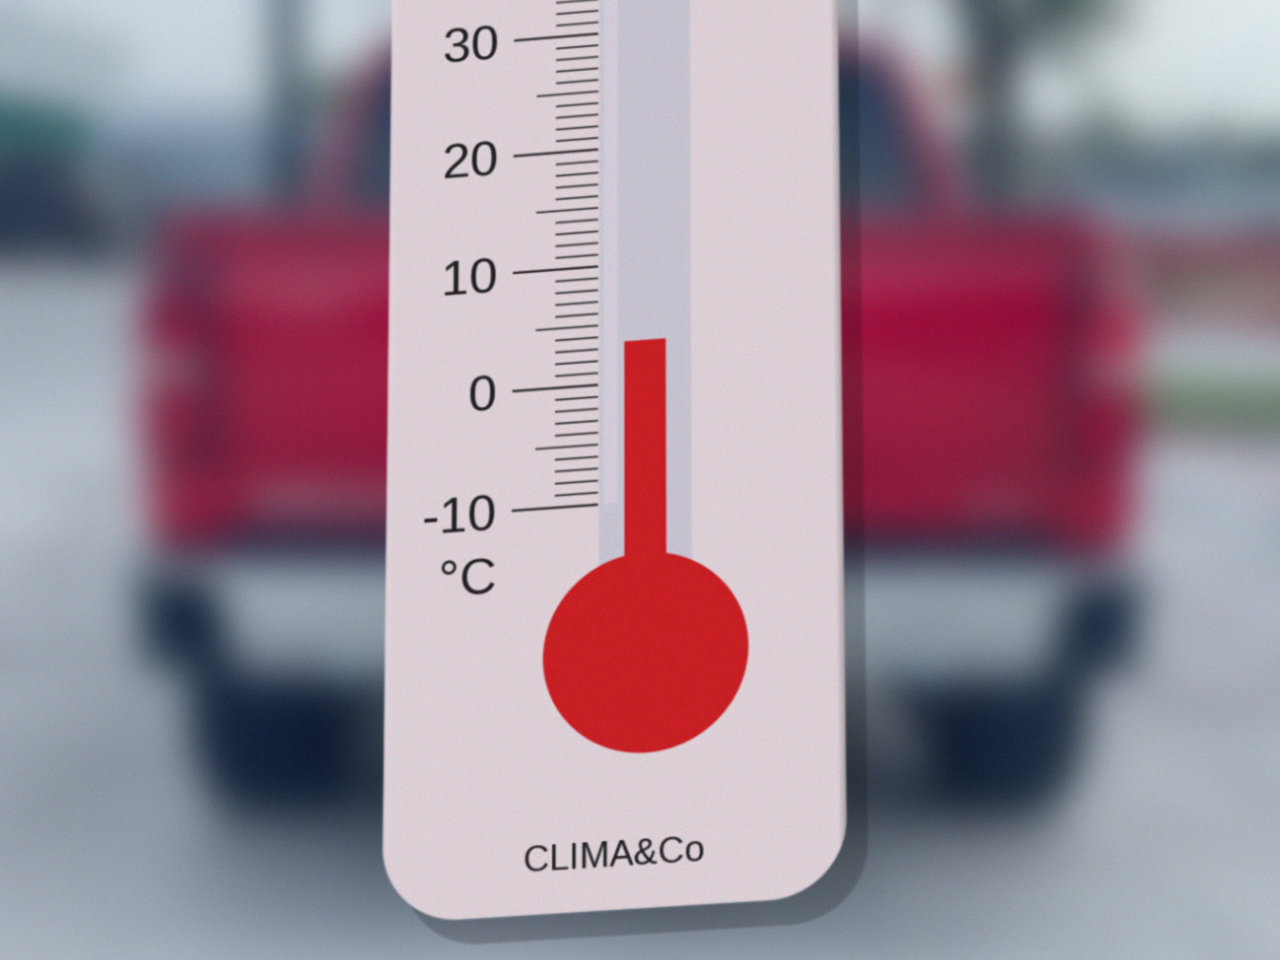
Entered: value=3.5 unit=°C
